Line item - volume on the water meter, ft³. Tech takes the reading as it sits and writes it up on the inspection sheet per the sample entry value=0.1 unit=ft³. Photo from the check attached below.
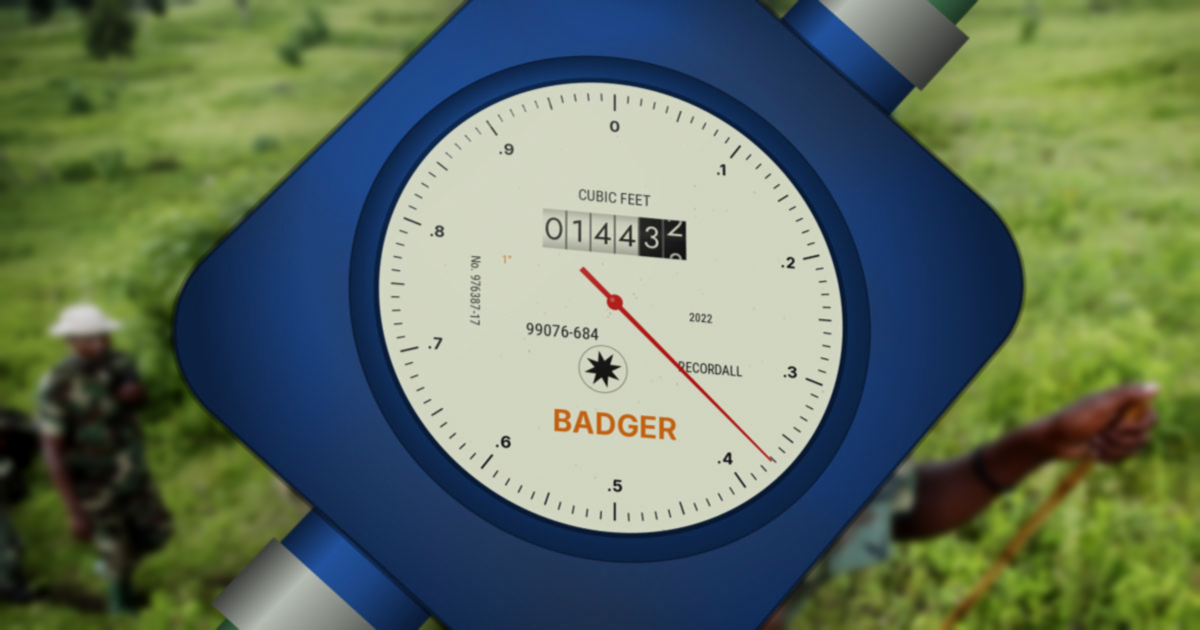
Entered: value=14432.37 unit=ft³
